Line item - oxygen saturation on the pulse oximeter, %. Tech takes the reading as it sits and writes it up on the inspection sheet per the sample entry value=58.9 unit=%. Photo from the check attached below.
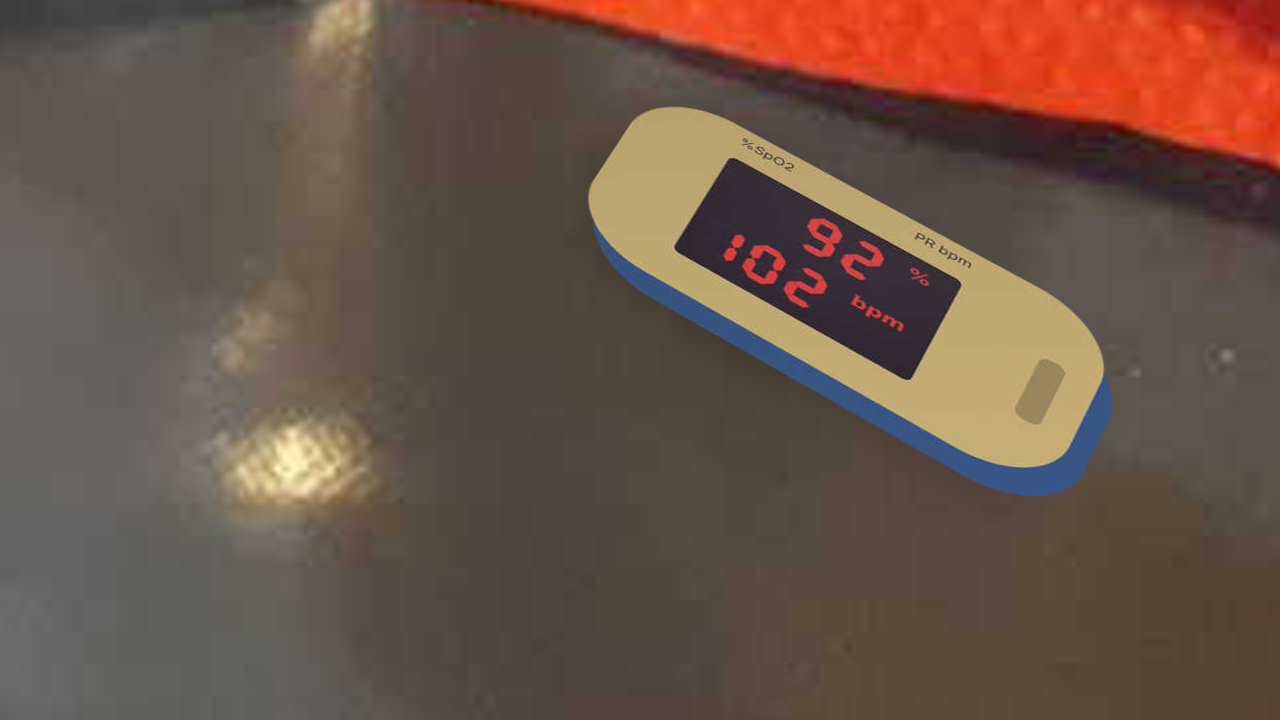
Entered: value=92 unit=%
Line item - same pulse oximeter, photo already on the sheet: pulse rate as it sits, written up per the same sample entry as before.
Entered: value=102 unit=bpm
